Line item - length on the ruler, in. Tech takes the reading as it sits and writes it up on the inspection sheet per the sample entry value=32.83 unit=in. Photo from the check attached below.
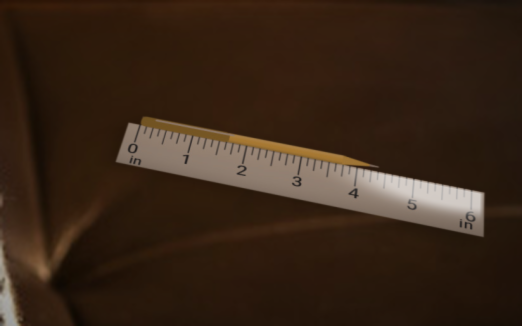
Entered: value=4.375 unit=in
